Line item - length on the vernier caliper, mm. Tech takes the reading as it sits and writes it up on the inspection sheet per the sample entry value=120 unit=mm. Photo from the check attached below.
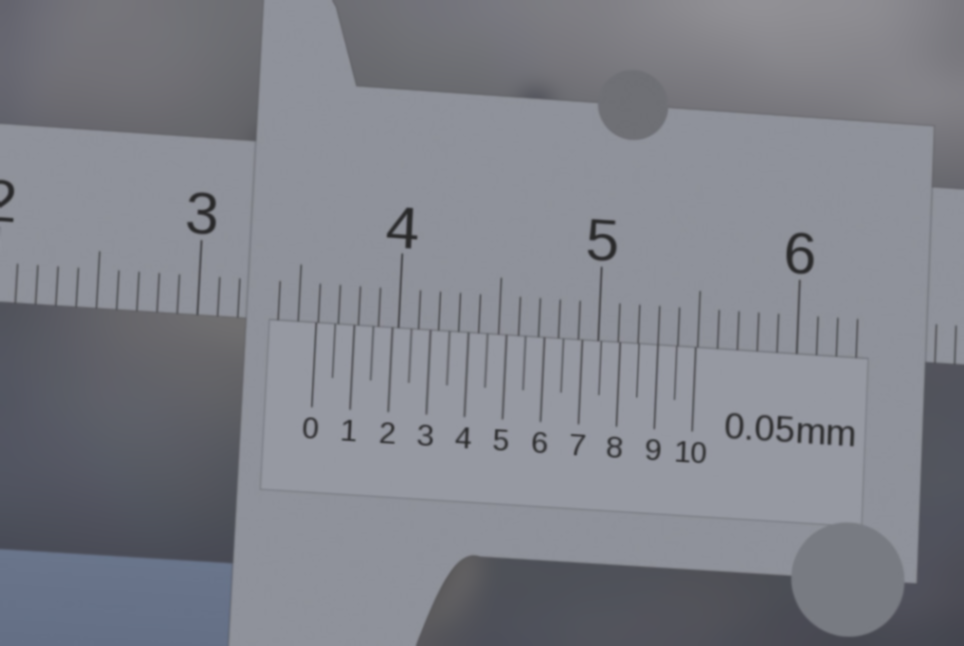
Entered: value=35.9 unit=mm
